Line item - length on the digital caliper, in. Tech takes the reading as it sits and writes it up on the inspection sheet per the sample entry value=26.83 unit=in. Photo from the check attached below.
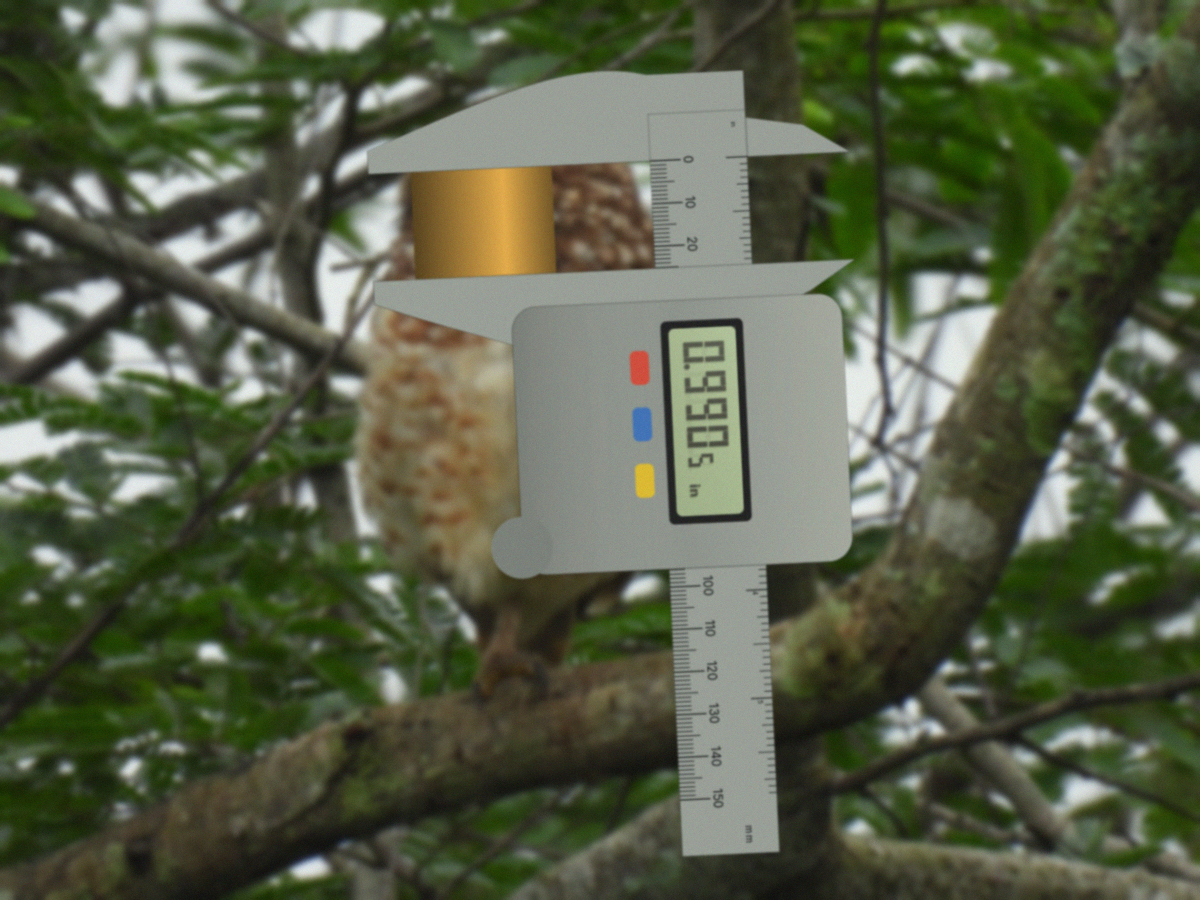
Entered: value=0.9905 unit=in
